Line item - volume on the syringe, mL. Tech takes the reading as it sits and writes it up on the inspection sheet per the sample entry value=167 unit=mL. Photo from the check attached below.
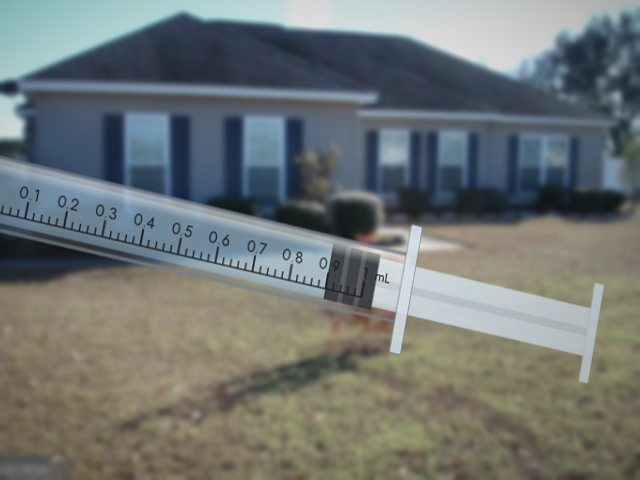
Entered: value=0.9 unit=mL
